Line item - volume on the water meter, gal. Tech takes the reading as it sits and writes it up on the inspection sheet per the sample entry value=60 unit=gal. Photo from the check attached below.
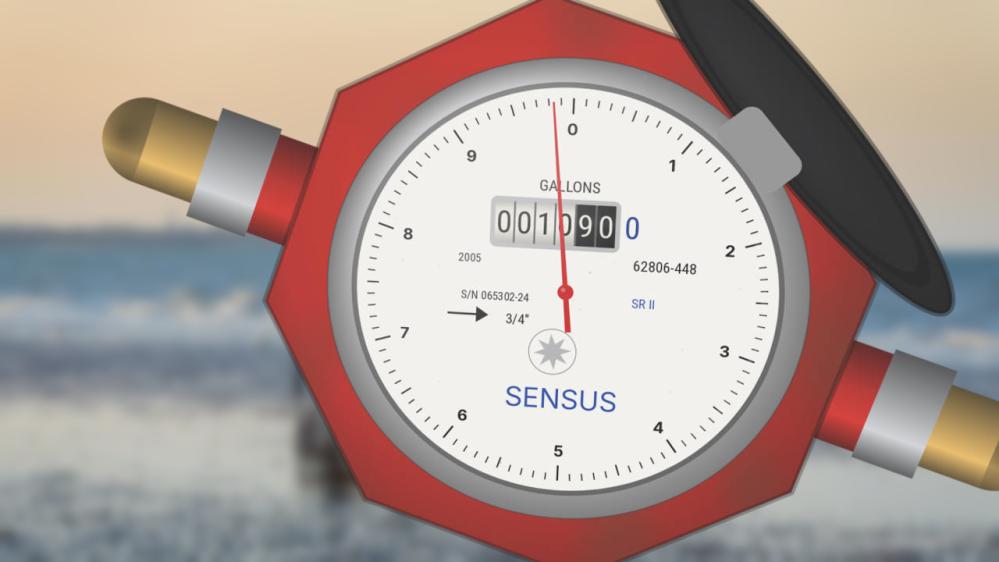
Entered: value=10899.8 unit=gal
